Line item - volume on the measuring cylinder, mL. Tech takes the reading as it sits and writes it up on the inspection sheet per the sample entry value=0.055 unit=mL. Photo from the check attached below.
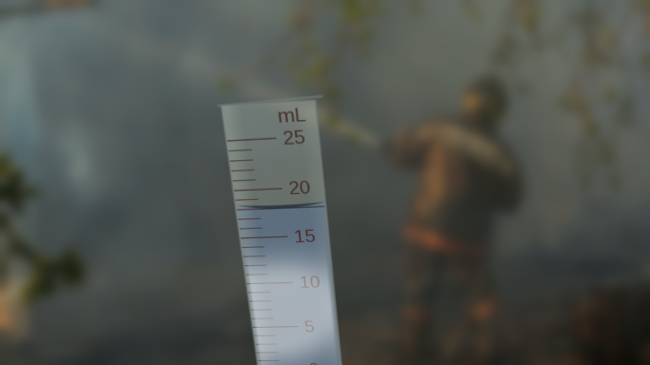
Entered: value=18 unit=mL
